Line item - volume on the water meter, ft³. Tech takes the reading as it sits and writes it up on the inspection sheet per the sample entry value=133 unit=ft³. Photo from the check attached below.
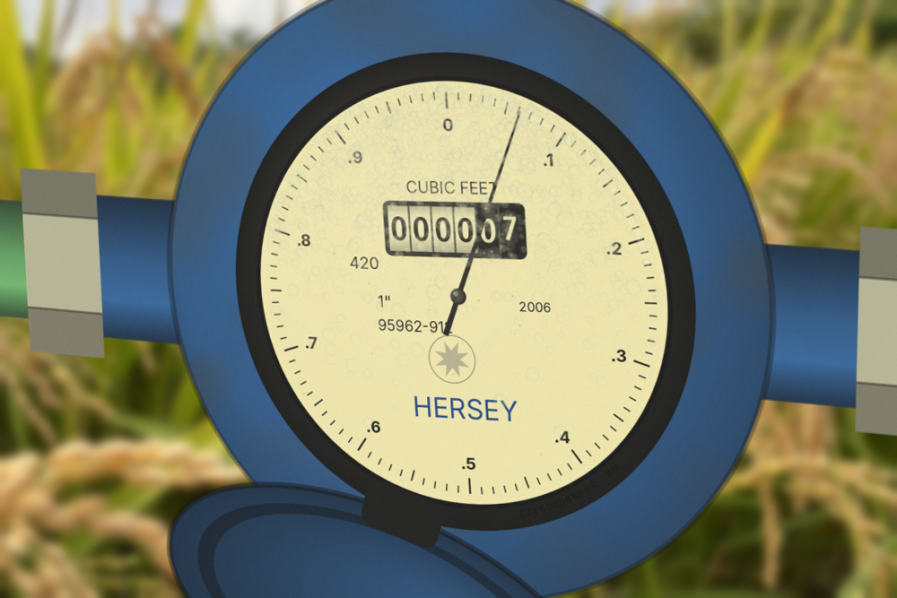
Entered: value=7.06 unit=ft³
